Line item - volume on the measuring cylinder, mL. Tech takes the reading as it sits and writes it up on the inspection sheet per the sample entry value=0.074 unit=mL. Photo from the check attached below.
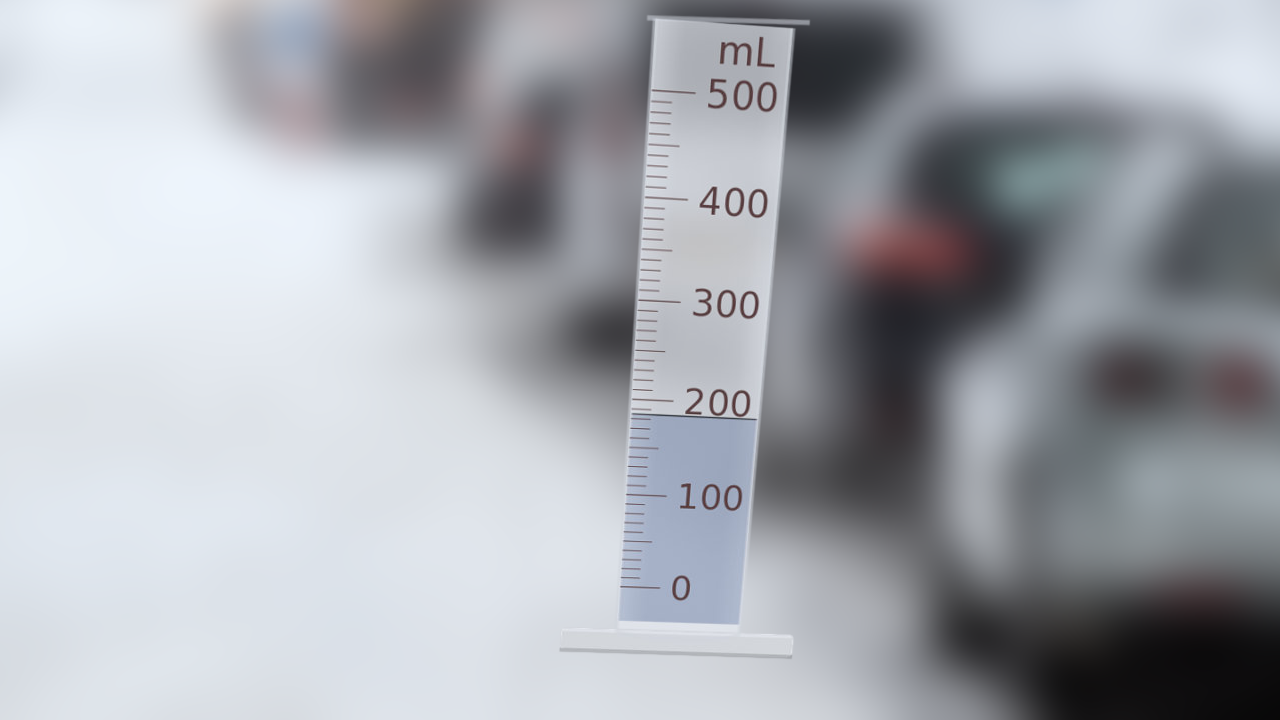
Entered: value=185 unit=mL
